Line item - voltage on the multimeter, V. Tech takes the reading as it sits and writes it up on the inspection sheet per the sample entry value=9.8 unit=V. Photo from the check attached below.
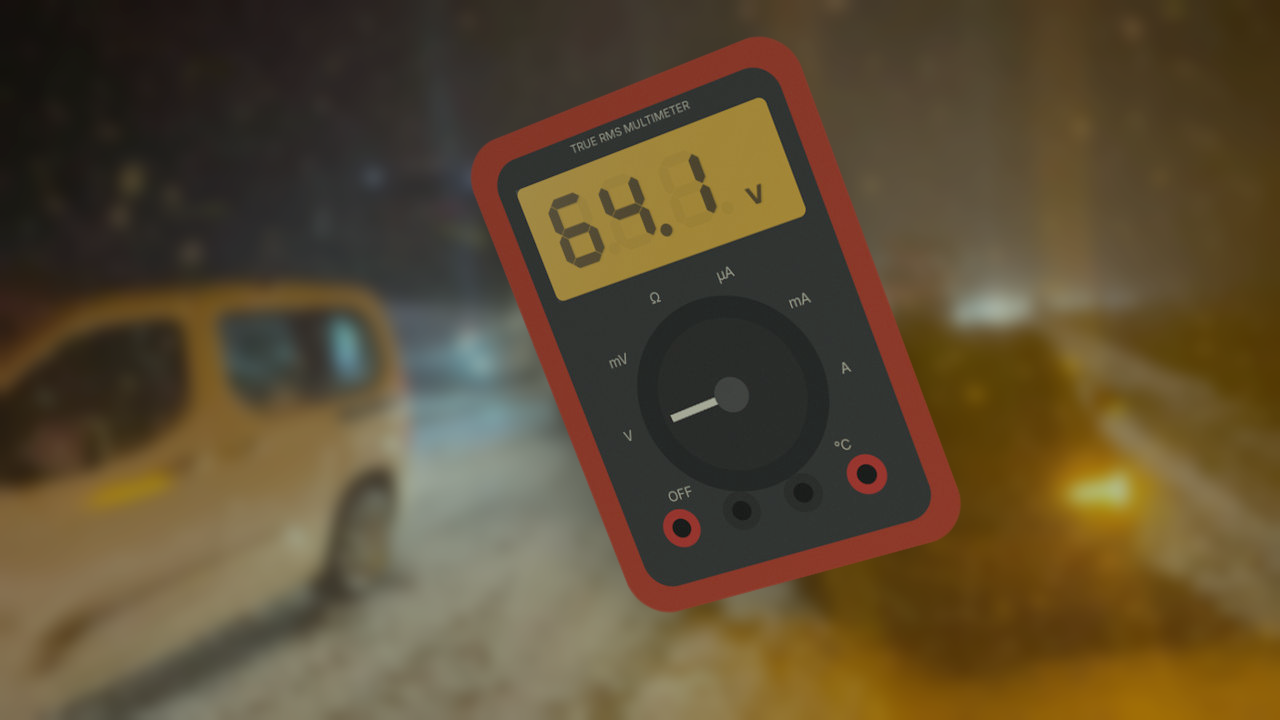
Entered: value=64.1 unit=V
